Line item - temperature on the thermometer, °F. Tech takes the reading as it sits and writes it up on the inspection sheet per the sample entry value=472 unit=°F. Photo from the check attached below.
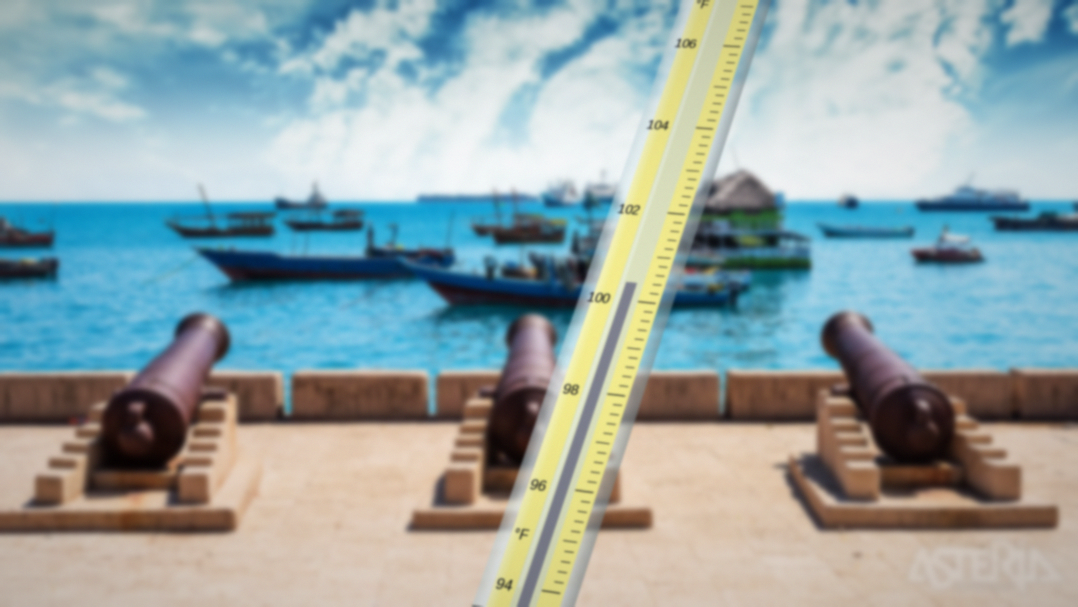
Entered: value=100.4 unit=°F
